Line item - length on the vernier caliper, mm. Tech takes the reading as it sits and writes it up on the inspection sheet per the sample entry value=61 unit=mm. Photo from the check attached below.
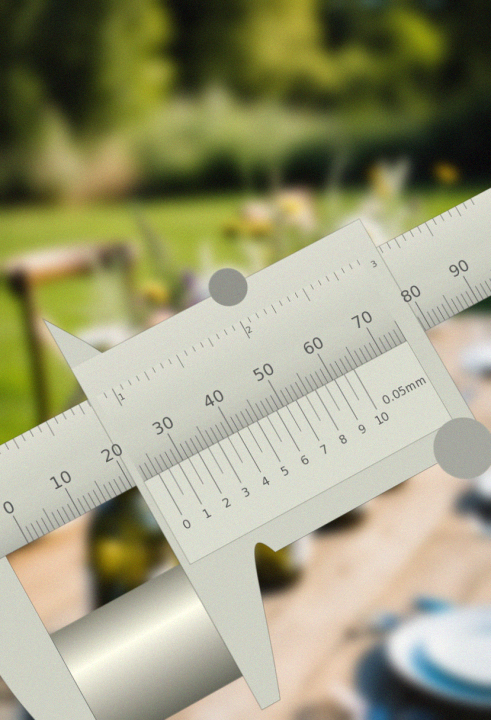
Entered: value=25.2 unit=mm
